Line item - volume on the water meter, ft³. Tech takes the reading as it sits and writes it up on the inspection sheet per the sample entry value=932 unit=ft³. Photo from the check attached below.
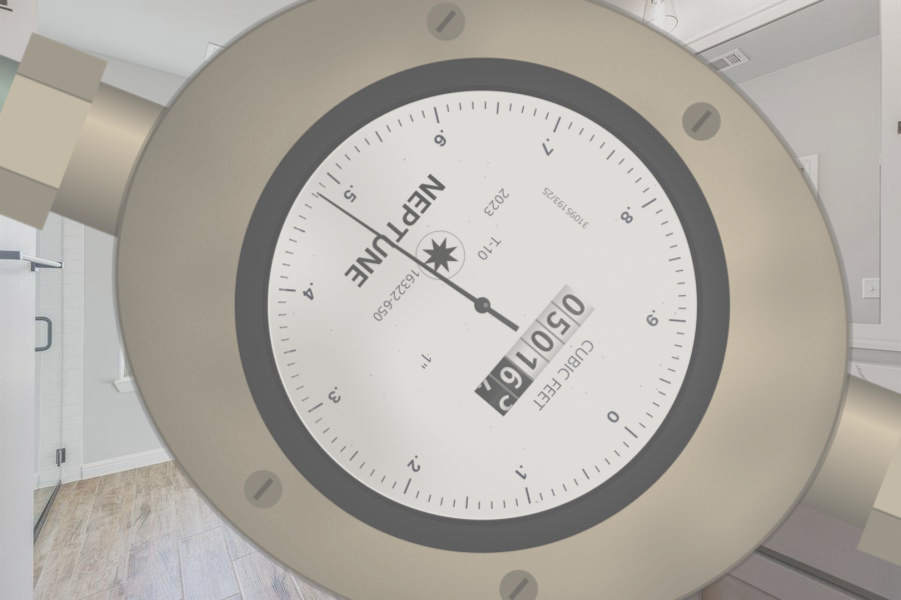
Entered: value=50163.48 unit=ft³
